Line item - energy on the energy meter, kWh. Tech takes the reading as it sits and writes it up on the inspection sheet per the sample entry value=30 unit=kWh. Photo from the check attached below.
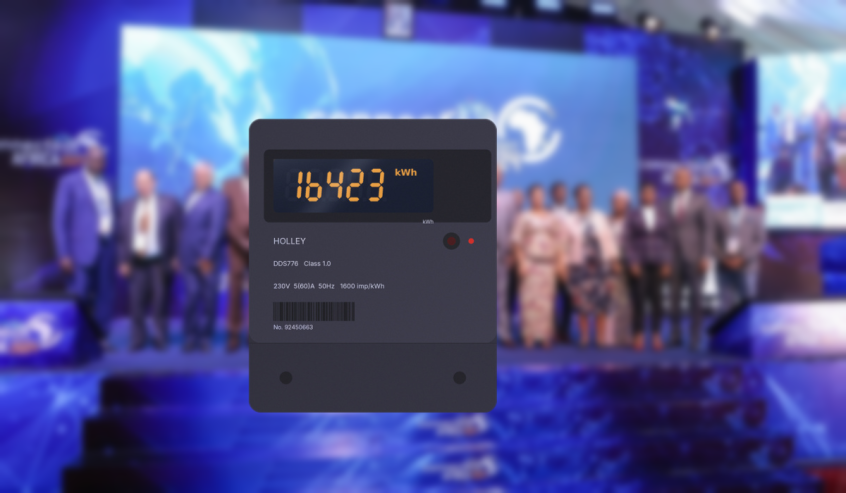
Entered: value=16423 unit=kWh
